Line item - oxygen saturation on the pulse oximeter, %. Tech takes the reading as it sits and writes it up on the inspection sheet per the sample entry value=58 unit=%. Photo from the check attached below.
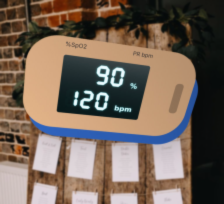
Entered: value=90 unit=%
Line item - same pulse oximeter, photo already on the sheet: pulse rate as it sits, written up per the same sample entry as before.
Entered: value=120 unit=bpm
